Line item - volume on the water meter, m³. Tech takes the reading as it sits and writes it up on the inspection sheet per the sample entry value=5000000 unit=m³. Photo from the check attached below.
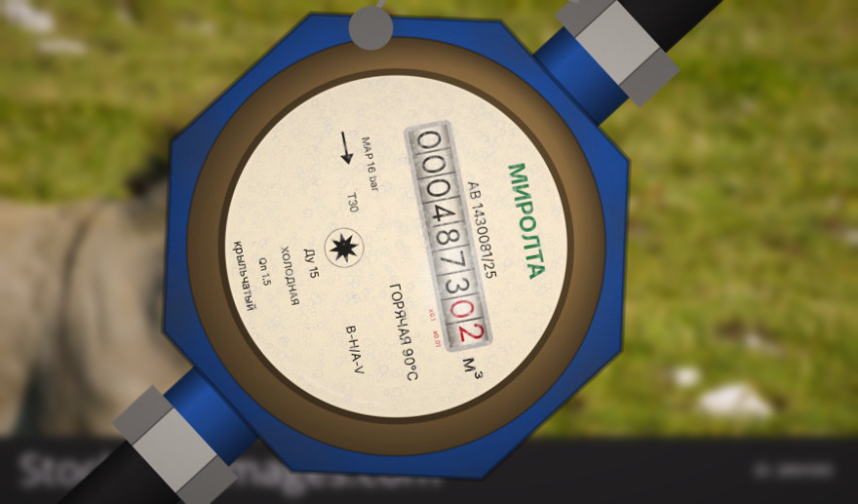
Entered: value=4873.02 unit=m³
